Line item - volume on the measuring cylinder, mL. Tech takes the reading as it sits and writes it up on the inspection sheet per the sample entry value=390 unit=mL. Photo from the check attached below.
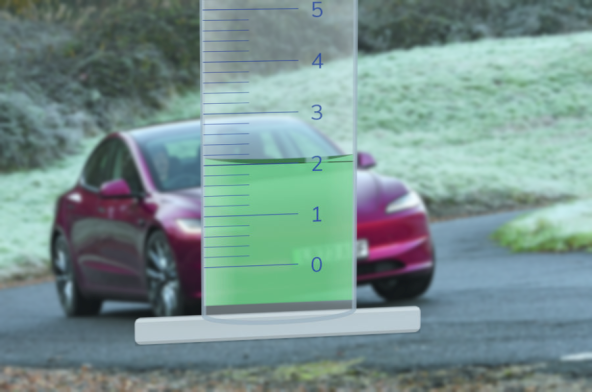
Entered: value=2 unit=mL
